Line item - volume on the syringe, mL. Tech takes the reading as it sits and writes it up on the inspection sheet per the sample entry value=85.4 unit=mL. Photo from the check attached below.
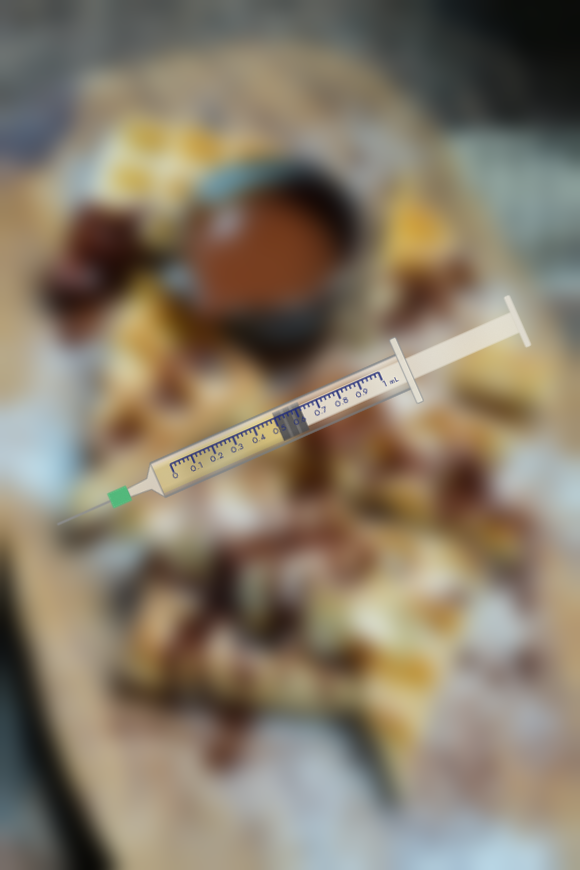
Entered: value=0.5 unit=mL
